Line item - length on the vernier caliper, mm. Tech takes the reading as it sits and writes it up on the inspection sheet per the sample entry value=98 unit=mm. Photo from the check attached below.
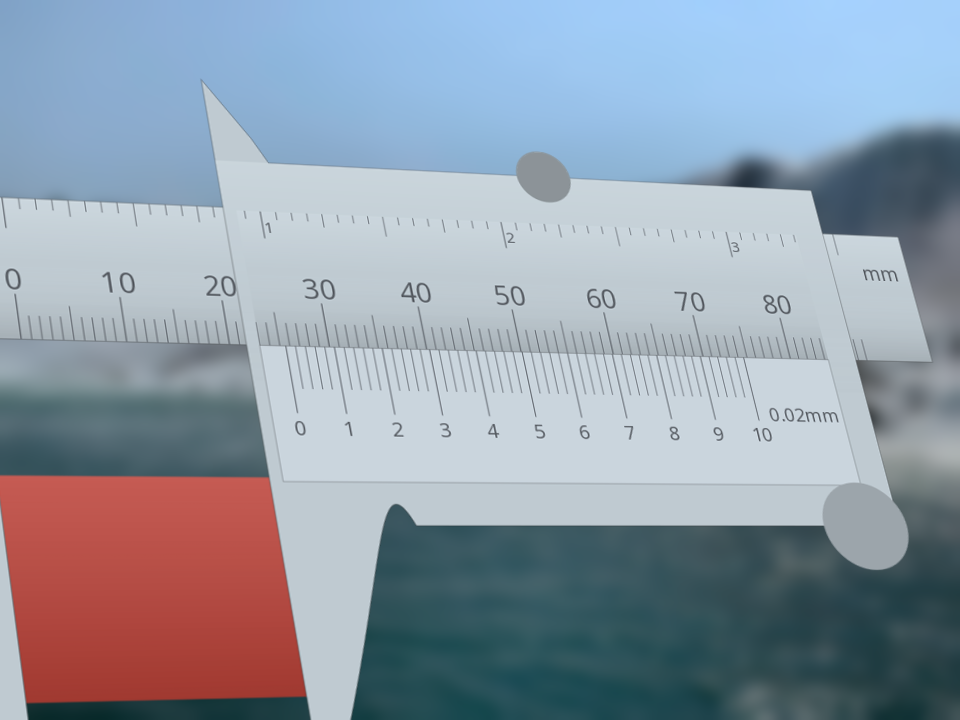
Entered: value=25.6 unit=mm
